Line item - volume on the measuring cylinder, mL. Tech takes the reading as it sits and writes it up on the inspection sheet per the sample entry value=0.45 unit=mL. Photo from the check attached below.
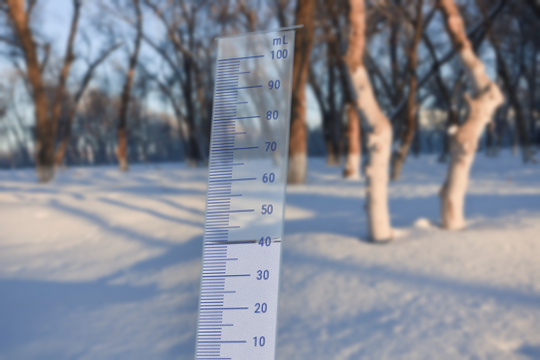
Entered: value=40 unit=mL
